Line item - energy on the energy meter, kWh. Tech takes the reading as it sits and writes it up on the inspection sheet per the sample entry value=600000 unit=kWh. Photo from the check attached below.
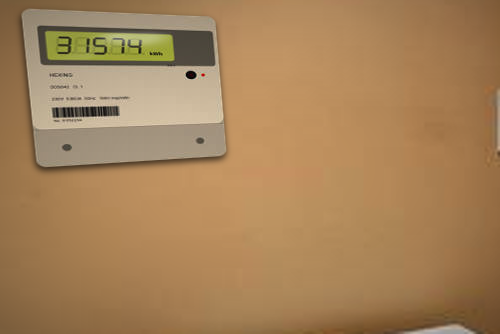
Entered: value=31574 unit=kWh
